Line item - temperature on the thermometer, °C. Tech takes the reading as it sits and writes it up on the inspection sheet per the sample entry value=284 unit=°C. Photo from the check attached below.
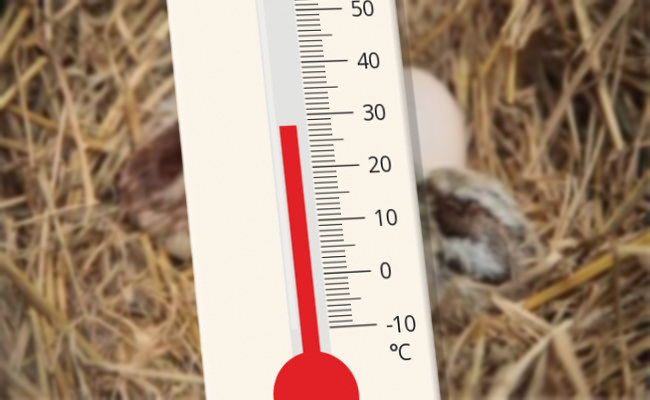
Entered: value=28 unit=°C
